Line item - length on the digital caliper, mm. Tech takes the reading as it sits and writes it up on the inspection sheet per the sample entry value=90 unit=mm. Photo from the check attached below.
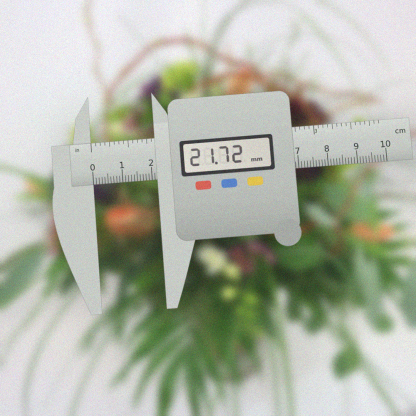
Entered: value=21.72 unit=mm
